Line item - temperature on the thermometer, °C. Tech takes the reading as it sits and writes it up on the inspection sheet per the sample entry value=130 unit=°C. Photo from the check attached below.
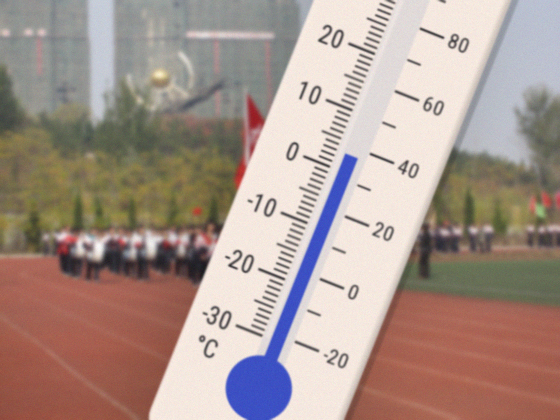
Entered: value=3 unit=°C
